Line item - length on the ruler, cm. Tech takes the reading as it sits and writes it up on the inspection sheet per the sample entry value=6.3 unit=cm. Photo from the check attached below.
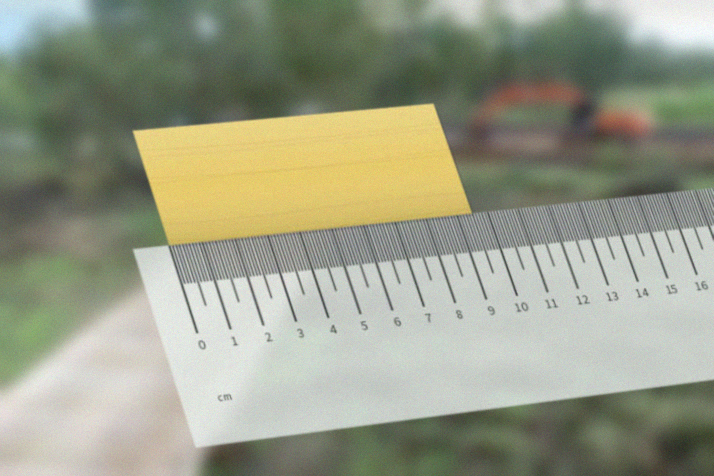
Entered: value=9.5 unit=cm
